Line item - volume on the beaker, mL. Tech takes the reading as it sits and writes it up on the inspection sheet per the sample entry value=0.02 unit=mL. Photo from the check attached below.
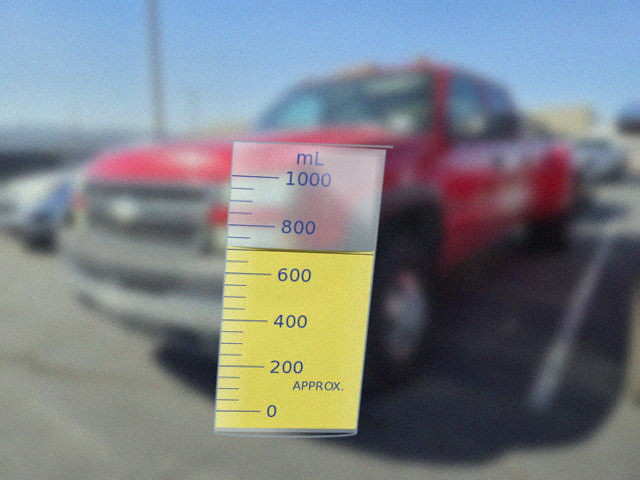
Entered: value=700 unit=mL
